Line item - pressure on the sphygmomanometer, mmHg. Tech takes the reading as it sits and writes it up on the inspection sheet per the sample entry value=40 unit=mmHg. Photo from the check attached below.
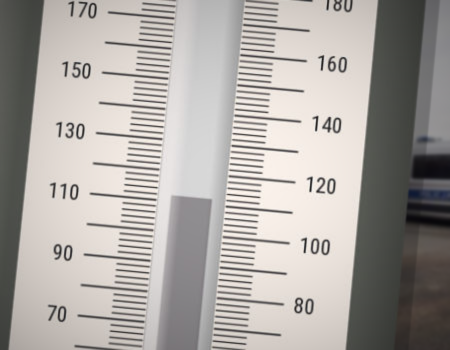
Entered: value=112 unit=mmHg
